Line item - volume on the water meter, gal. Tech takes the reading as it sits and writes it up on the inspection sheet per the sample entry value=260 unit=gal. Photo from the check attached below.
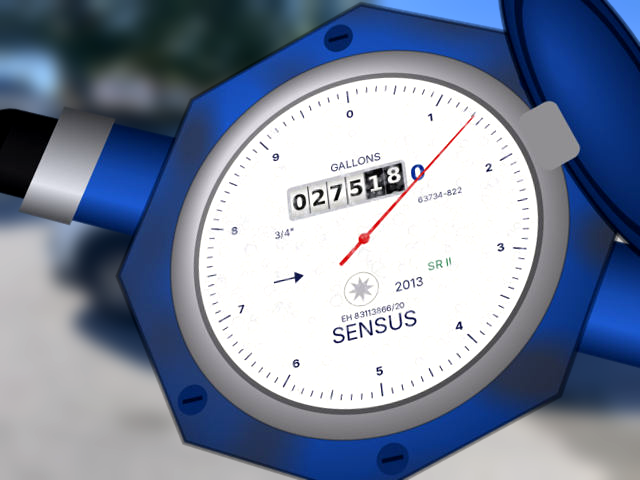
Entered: value=275181.4 unit=gal
